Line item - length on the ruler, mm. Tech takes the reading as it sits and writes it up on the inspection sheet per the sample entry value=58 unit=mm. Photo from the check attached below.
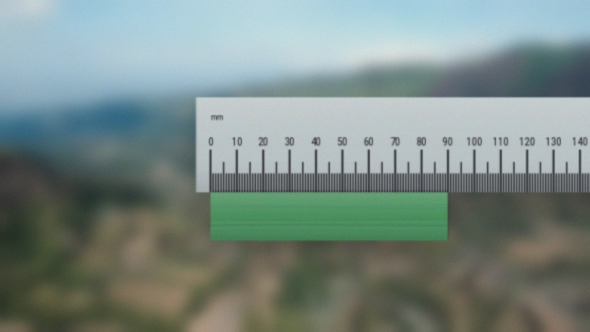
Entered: value=90 unit=mm
